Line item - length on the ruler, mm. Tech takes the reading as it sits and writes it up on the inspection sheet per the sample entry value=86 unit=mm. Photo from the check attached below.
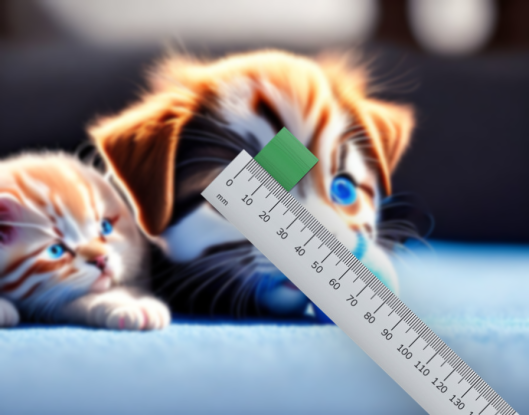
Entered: value=20 unit=mm
